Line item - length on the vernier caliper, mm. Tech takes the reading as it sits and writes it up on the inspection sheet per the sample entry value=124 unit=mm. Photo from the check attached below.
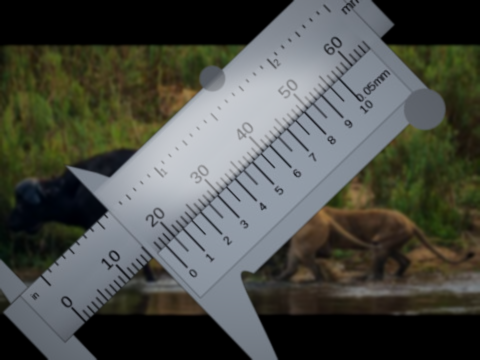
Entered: value=18.0 unit=mm
